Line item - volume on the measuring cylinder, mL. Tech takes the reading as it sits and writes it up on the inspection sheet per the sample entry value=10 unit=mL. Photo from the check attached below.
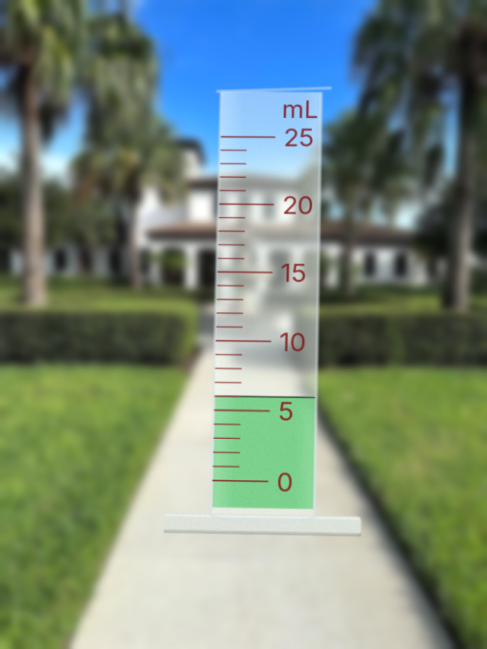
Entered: value=6 unit=mL
